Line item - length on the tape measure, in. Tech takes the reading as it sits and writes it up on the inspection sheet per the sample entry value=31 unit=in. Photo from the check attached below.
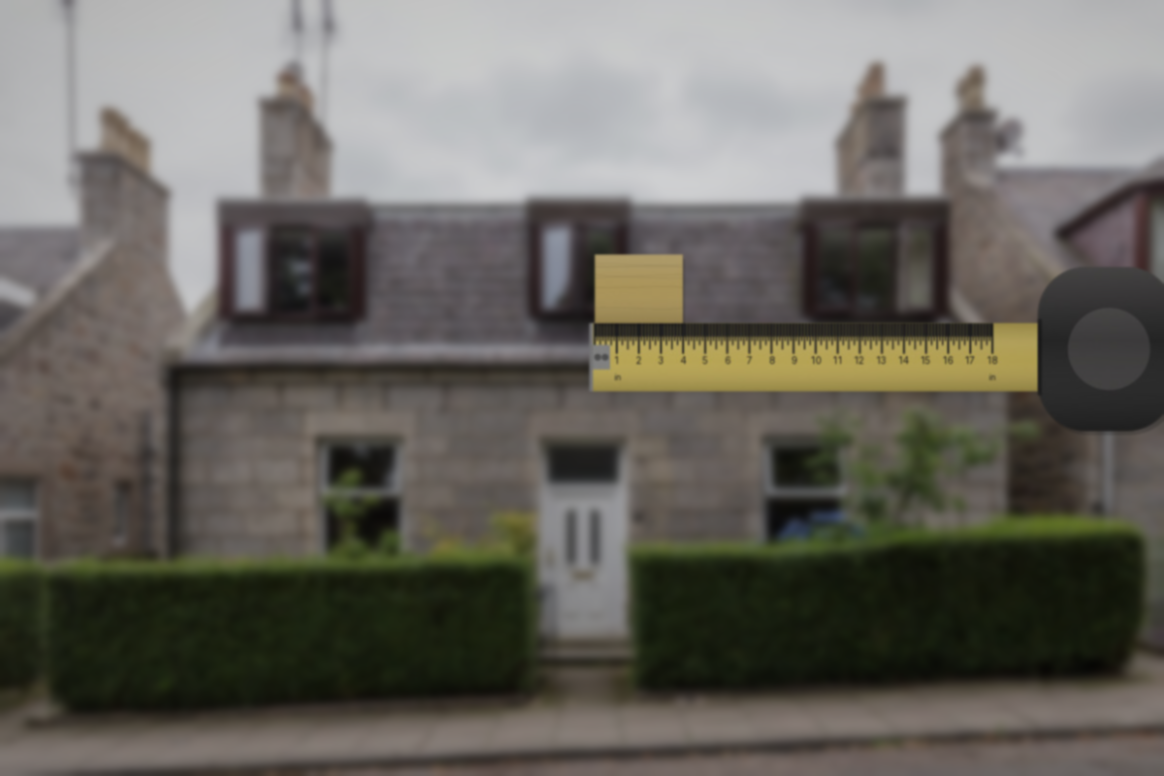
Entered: value=4 unit=in
